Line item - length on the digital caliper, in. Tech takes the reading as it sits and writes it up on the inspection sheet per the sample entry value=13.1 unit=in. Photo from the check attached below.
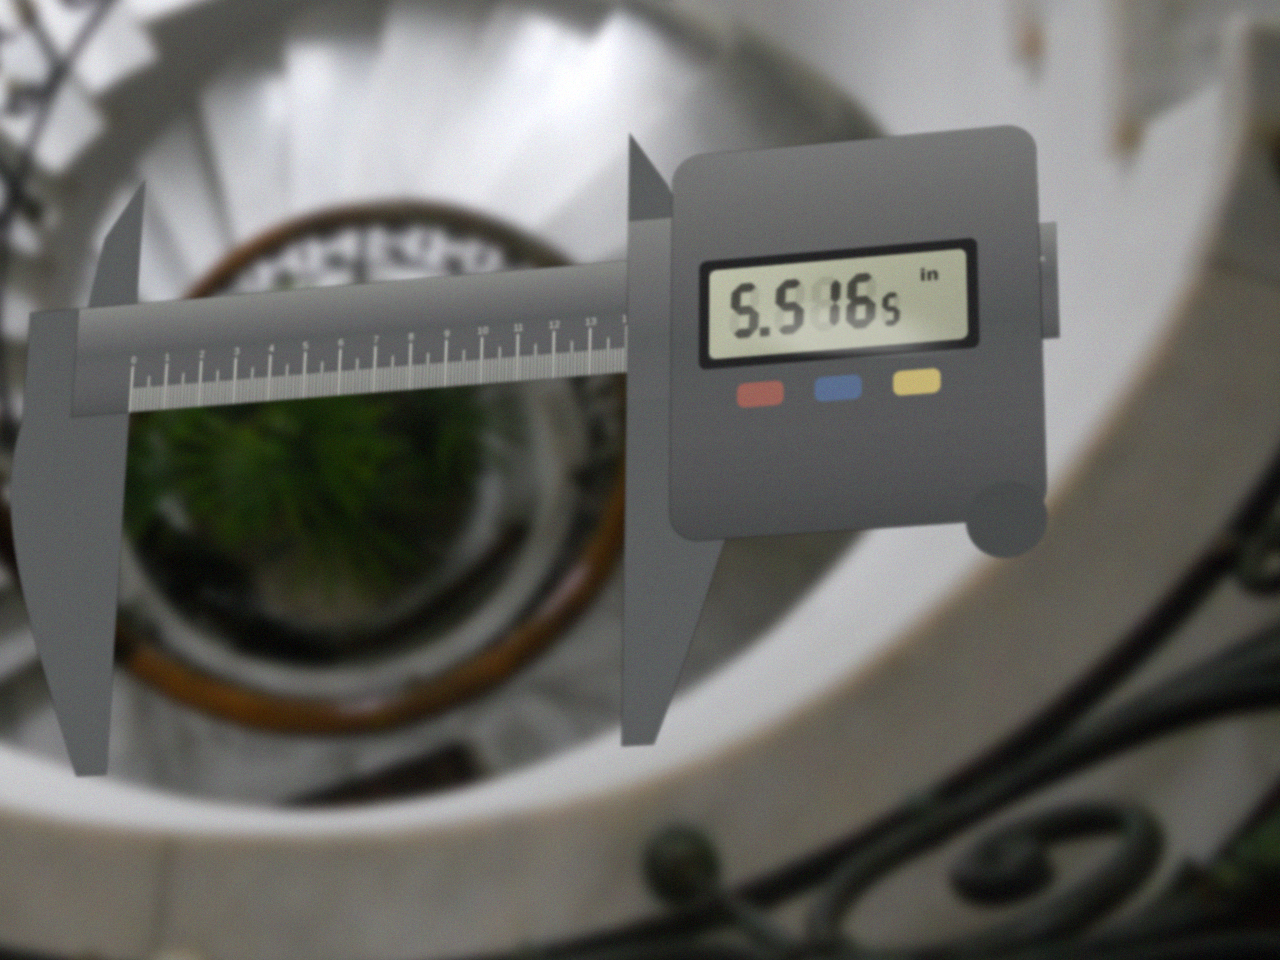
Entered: value=5.5165 unit=in
